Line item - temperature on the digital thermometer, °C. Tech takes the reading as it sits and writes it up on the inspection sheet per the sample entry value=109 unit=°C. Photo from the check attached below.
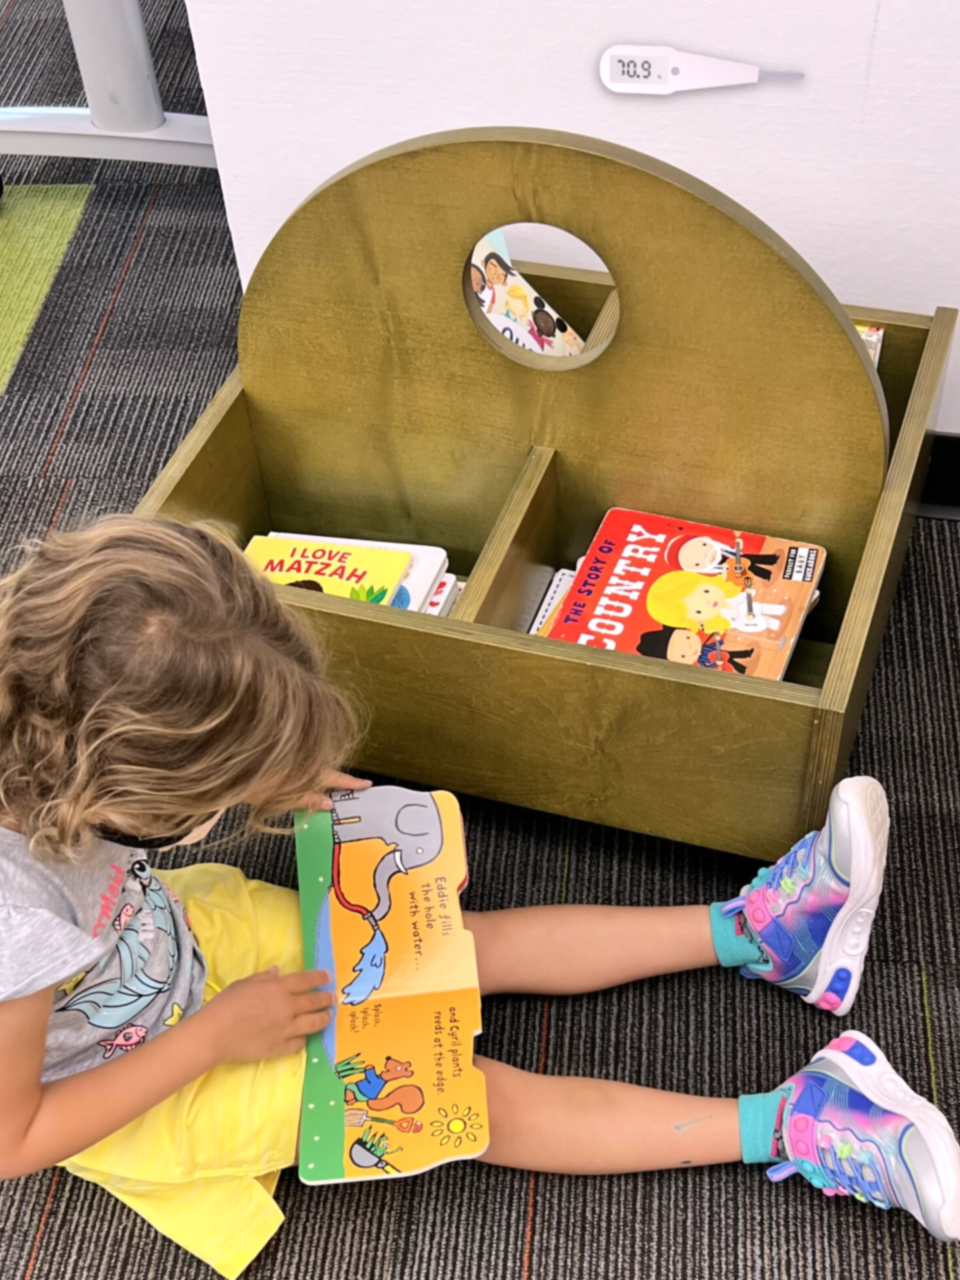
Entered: value=70.9 unit=°C
